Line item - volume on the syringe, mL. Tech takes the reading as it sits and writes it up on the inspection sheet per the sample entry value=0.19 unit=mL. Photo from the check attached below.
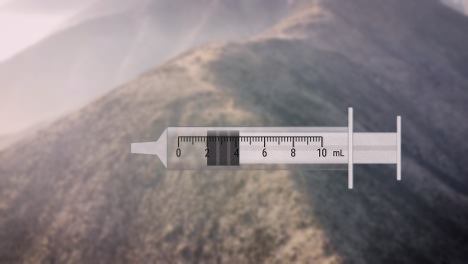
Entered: value=2 unit=mL
